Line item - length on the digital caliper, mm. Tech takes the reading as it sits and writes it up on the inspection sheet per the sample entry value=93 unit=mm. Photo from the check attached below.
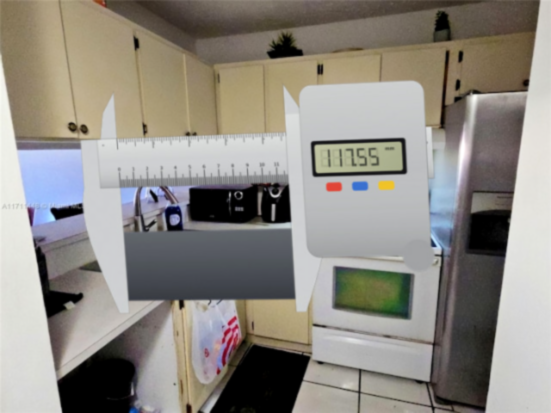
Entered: value=117.55 unit=mm
